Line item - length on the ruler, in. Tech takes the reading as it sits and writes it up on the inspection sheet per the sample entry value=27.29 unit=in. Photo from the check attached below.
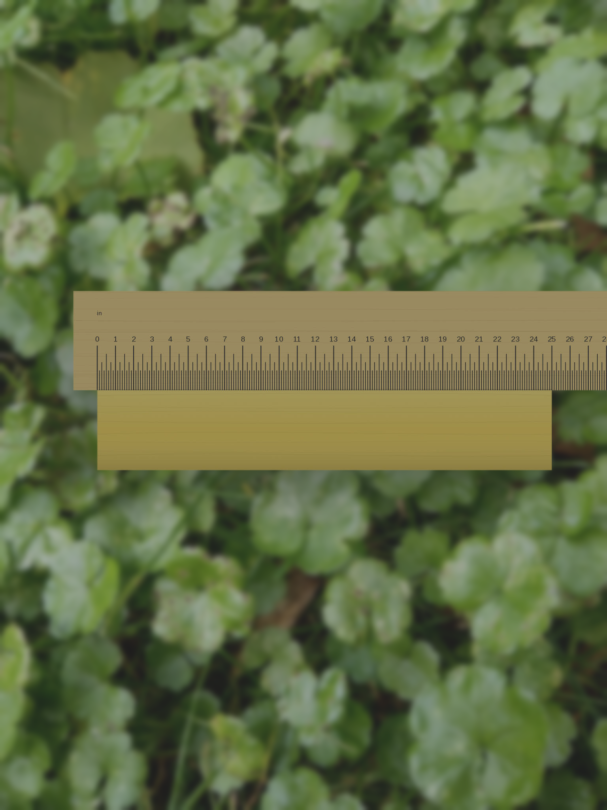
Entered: value=25 unit=in
